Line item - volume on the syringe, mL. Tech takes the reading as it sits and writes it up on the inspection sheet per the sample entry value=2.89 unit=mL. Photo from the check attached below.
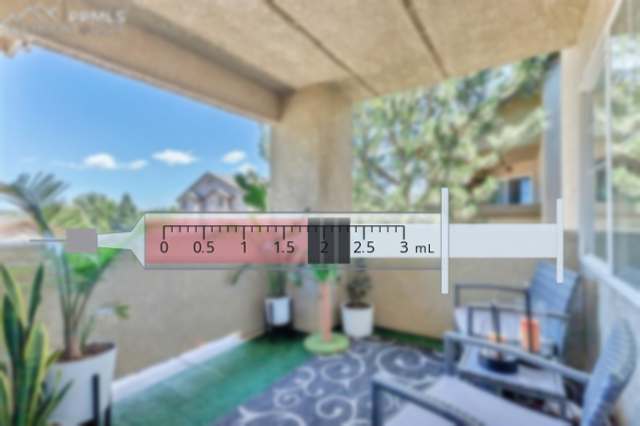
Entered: value=1.8 unit=mL
